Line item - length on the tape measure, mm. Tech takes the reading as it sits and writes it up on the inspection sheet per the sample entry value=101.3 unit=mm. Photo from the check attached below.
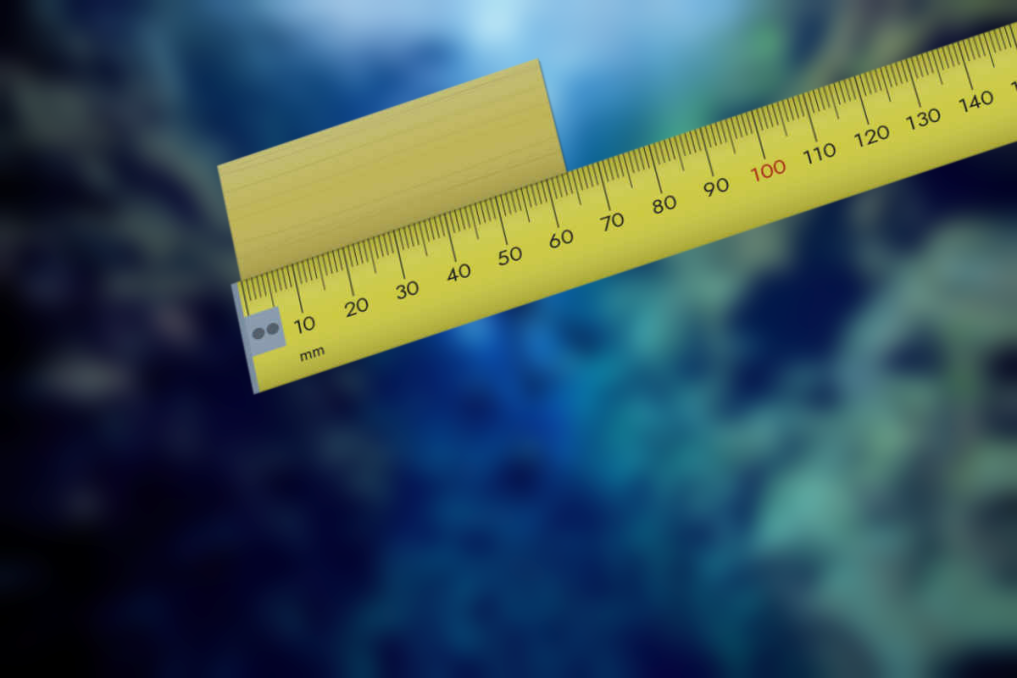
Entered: value=64 unit=mm
